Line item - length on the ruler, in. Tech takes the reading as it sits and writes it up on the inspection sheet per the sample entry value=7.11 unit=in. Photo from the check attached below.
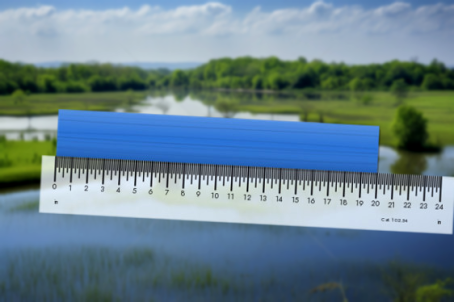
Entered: value=20 unit=in
